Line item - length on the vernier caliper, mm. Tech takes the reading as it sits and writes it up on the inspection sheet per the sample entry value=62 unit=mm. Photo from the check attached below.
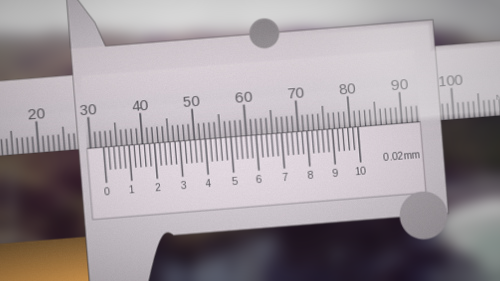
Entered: value=32.5 unit=mm
